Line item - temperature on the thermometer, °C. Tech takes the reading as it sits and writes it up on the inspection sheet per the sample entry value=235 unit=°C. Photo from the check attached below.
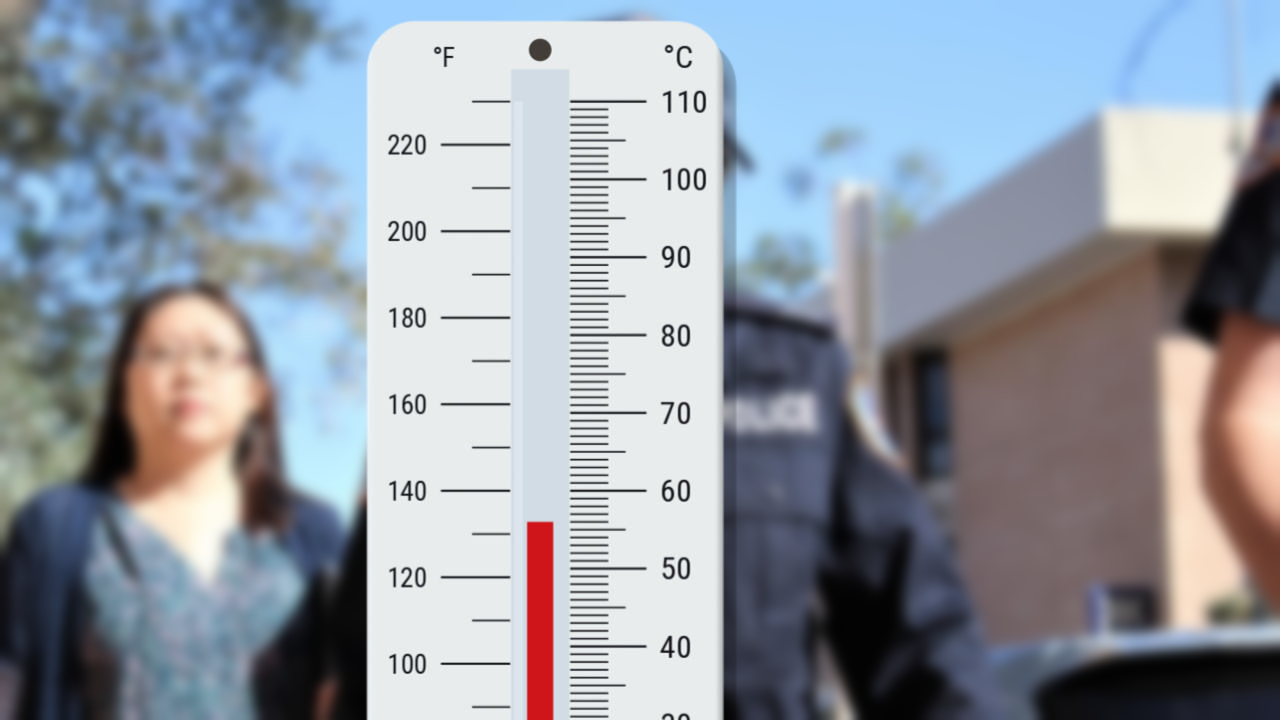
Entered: value=56 unit=°C
